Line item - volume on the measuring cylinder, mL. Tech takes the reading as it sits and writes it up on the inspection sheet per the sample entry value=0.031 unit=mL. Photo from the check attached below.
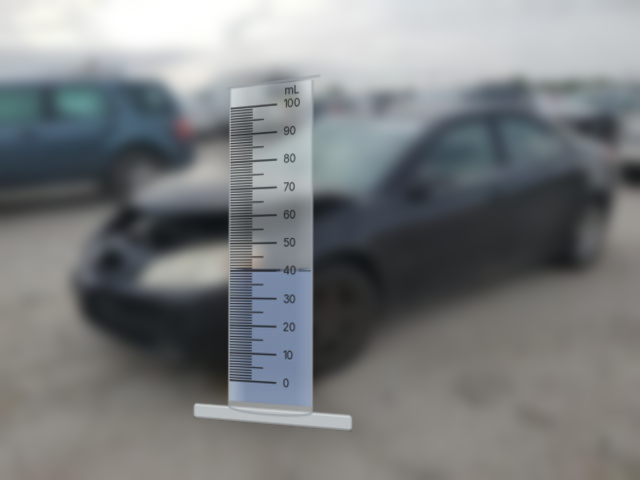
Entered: value=40 unit=mL
